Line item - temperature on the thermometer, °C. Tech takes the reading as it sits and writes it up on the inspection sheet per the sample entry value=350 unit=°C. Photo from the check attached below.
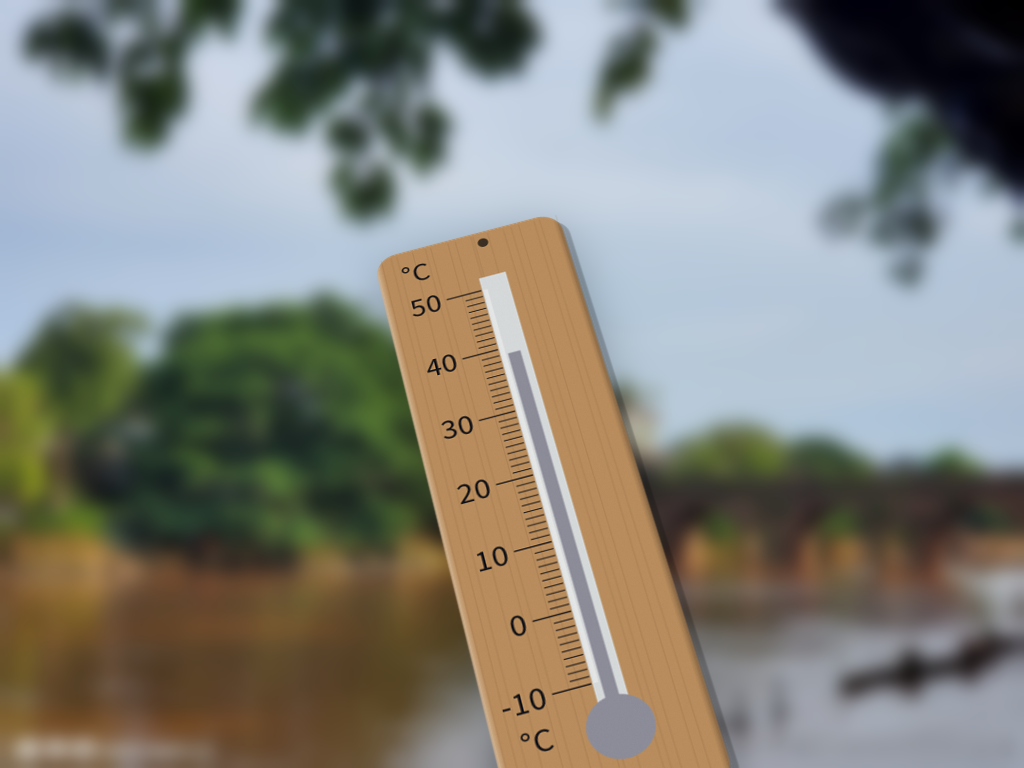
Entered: value=39 unit=°C
